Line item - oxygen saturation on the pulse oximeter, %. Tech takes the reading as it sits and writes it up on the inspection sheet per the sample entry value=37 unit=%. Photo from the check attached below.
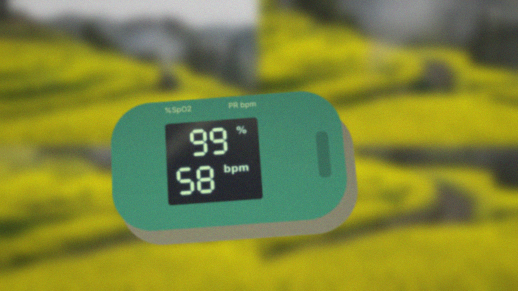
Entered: value=99 unit=%
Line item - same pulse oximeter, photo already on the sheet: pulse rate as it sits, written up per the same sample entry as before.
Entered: value=58 unit=bpm
